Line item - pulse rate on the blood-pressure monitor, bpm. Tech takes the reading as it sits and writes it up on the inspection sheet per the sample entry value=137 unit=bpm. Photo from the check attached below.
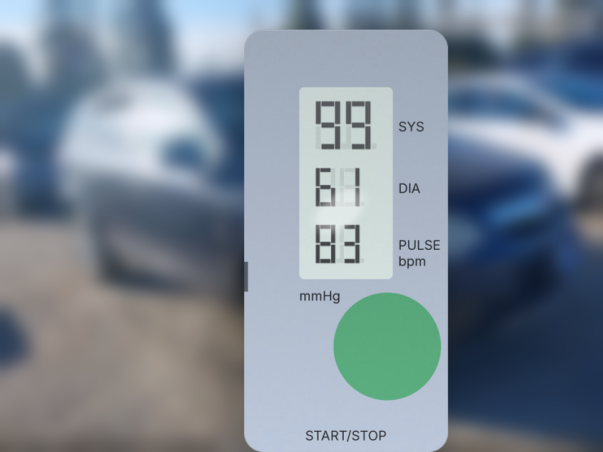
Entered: value=83 unit=bpm
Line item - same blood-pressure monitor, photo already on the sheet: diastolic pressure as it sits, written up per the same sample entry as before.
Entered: value=61 unit=mmHg
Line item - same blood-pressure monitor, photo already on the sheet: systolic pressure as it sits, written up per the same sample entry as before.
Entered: value=99 unit=mmHg
